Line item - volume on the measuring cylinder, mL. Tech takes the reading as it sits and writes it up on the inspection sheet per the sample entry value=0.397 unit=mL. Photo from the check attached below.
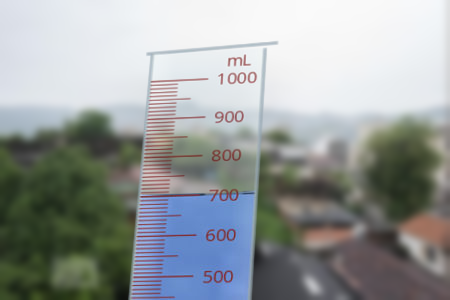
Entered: value=700 unit=mL
